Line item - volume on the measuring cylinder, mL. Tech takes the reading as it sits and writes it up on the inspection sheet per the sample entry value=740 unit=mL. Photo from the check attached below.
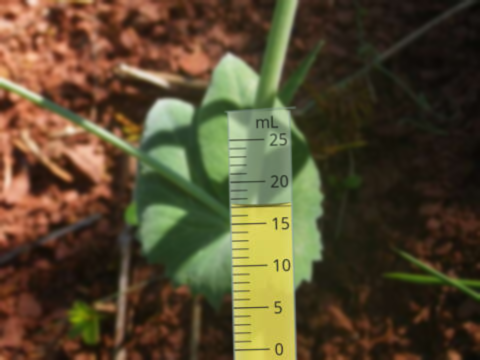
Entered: value=17 unit=mL
